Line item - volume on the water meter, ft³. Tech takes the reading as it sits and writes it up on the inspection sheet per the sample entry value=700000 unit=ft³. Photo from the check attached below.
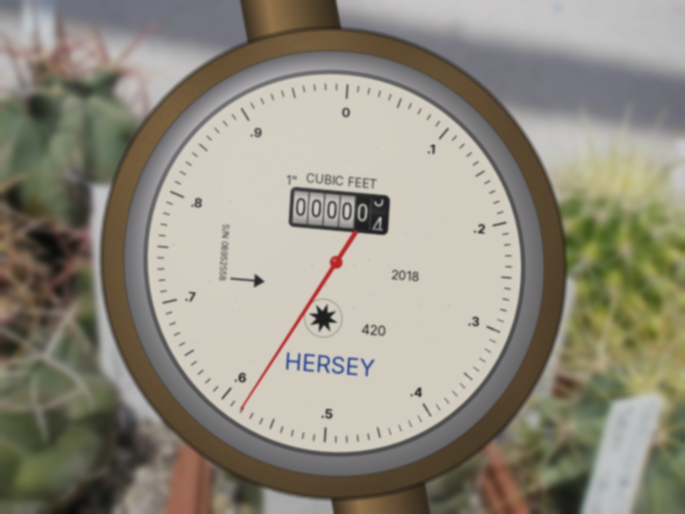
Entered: value=3.58 unit=ft³
